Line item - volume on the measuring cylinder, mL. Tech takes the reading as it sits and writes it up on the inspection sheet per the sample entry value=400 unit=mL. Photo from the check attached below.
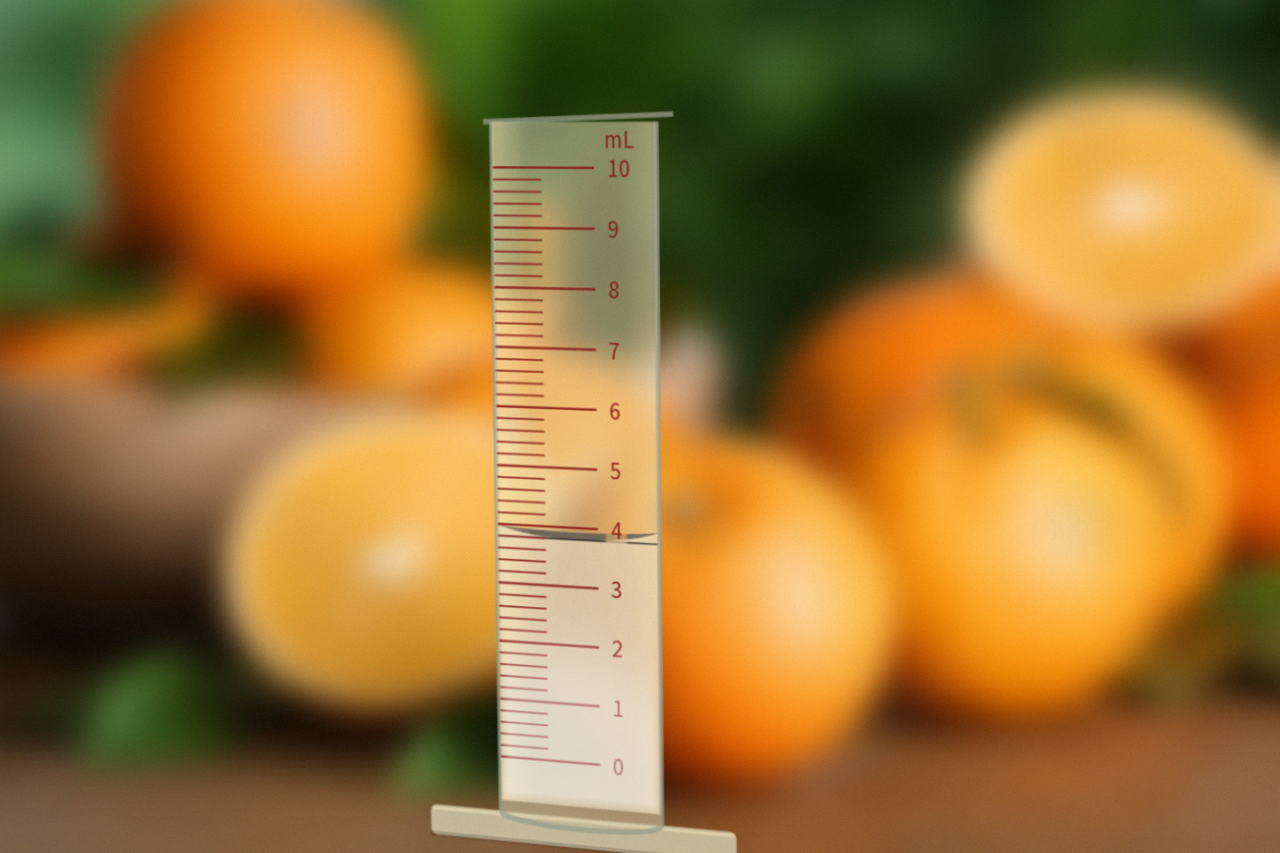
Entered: value=3.8 unit=mL
